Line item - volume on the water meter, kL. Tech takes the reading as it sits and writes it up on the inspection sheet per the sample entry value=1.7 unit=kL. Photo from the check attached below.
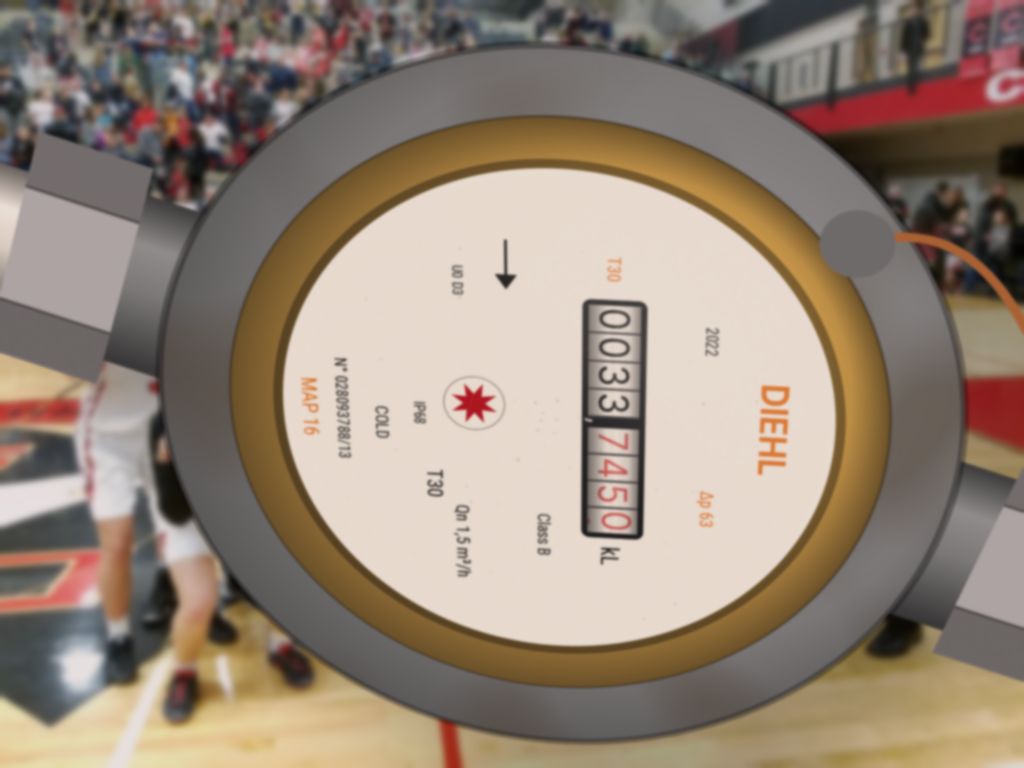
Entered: value=33.7450 unit=kL
